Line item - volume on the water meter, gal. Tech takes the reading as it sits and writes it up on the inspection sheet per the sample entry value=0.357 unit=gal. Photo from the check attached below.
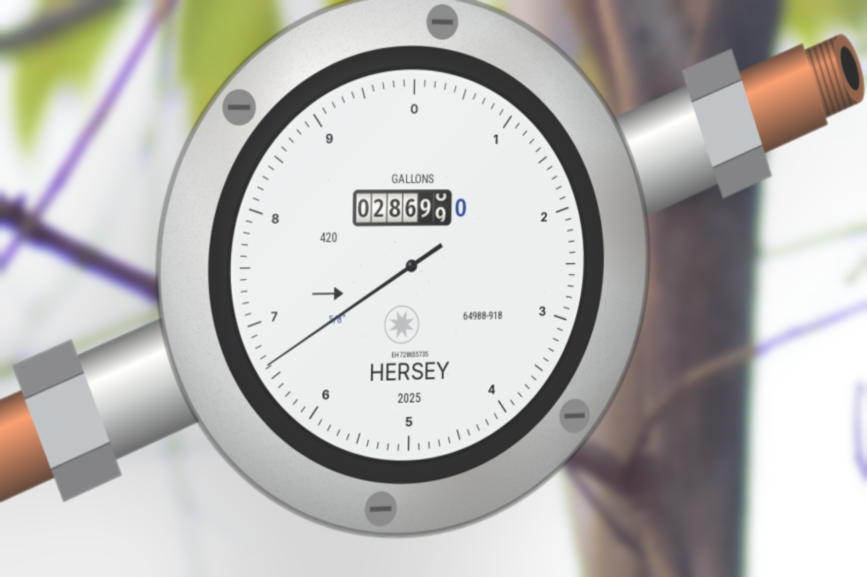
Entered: value=286986.6 unit=gal
